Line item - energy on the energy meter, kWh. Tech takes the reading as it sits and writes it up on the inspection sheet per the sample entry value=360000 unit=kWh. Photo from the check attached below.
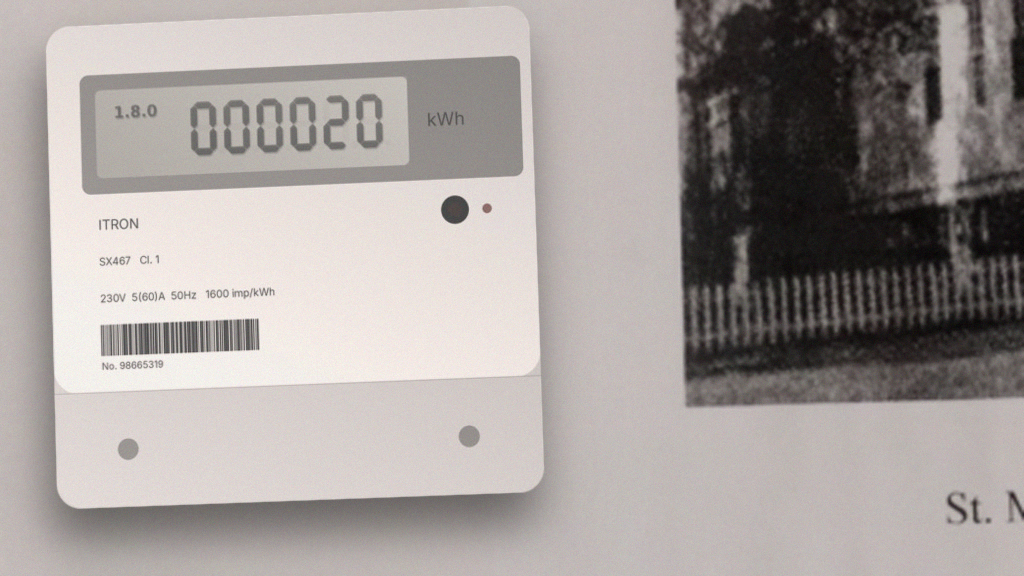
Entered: value=20 unit=kWh
